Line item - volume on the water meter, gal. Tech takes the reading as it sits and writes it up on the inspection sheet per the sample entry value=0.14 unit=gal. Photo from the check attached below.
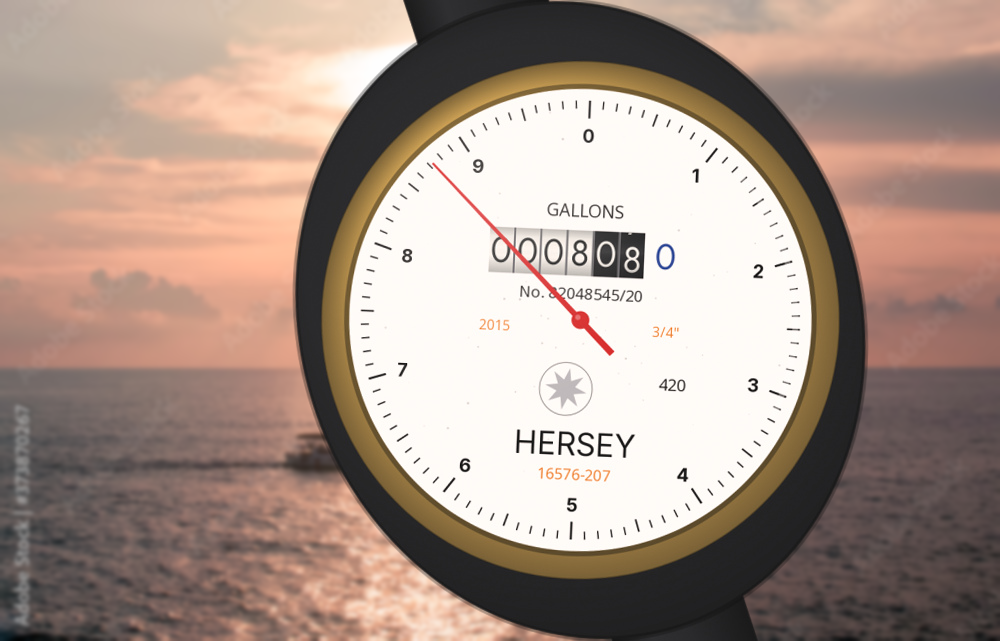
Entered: value=8078.7 unit=gal
